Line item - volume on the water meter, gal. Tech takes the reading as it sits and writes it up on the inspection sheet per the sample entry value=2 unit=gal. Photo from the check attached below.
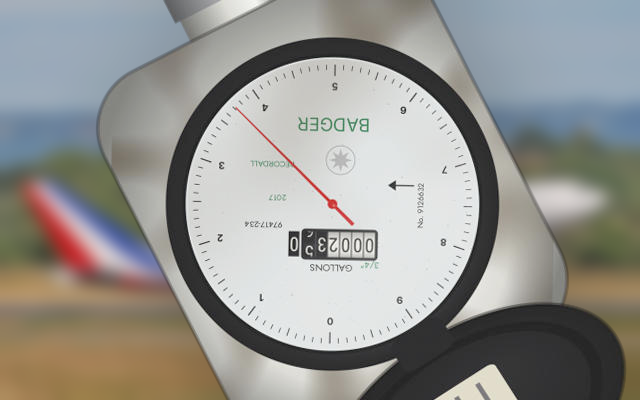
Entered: value=2353.7 unit=gal
